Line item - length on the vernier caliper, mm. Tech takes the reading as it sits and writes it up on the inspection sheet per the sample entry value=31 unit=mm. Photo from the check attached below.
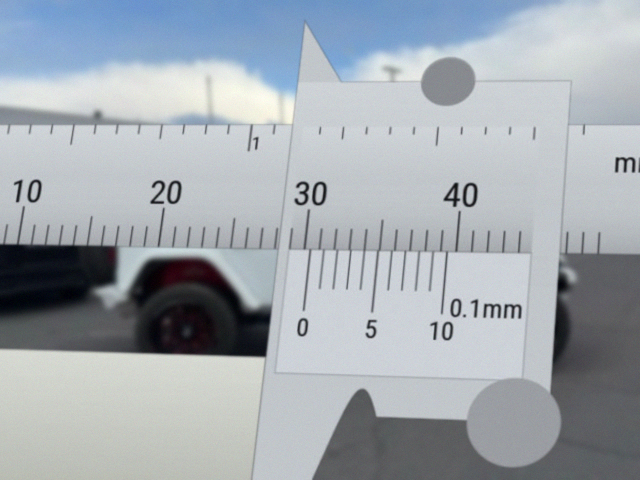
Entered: value=30.4 unit=mm
